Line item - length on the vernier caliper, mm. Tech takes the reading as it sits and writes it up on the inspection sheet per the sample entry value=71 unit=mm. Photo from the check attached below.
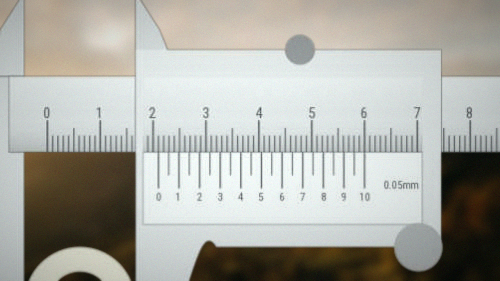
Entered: value=21.0 unit=mm
